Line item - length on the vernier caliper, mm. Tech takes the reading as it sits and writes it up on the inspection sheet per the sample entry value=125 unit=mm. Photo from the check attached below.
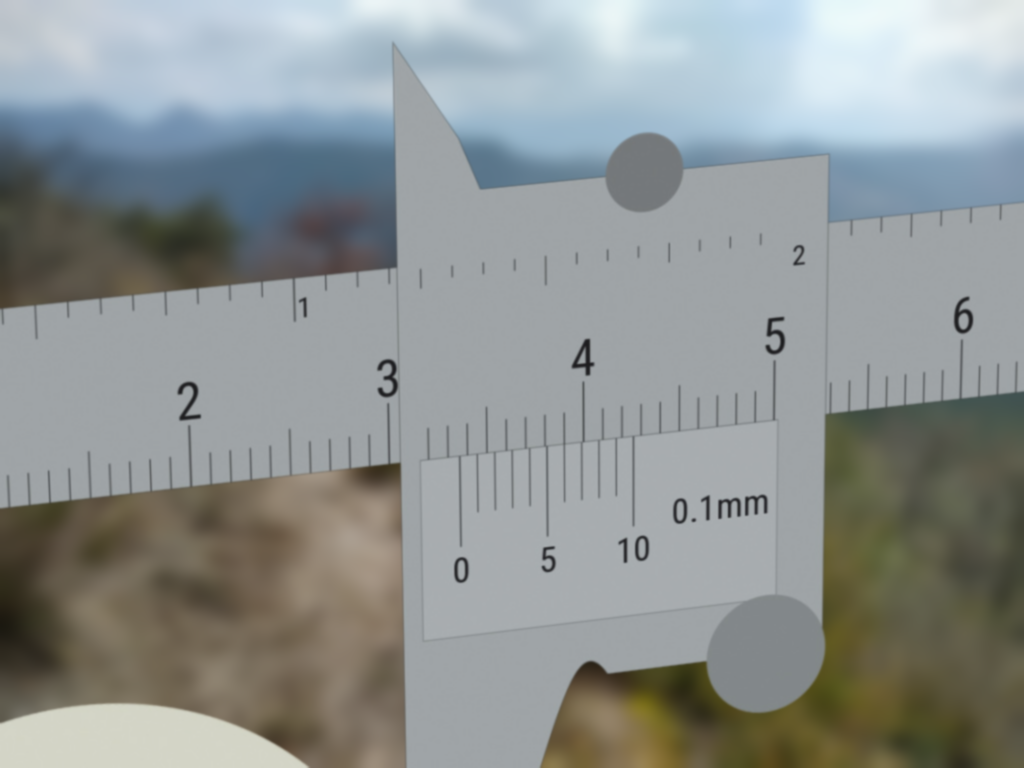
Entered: value=33.6 unit=mm
